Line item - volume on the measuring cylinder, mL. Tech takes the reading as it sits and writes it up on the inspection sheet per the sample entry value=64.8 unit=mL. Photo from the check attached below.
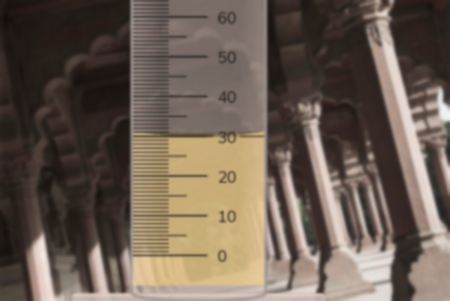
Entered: value=30 unit=mL
